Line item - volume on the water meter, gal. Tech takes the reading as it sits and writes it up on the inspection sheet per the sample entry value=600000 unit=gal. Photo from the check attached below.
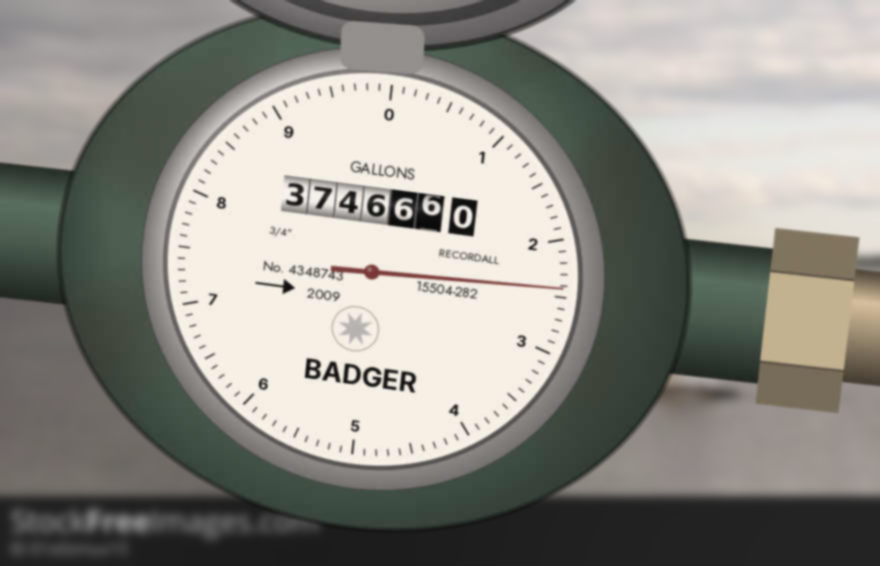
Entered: value=3746662.4 unit=gal
